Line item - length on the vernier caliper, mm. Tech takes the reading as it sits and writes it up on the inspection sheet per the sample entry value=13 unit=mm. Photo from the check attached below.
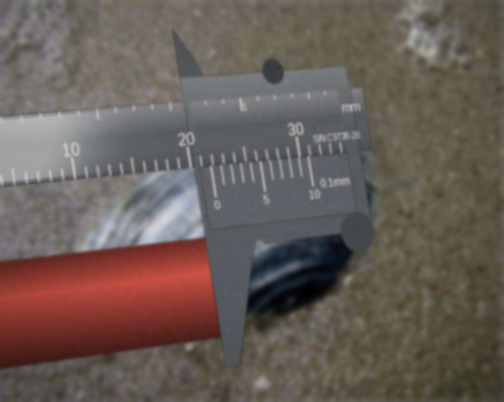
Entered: value=21.8 unit=mm
